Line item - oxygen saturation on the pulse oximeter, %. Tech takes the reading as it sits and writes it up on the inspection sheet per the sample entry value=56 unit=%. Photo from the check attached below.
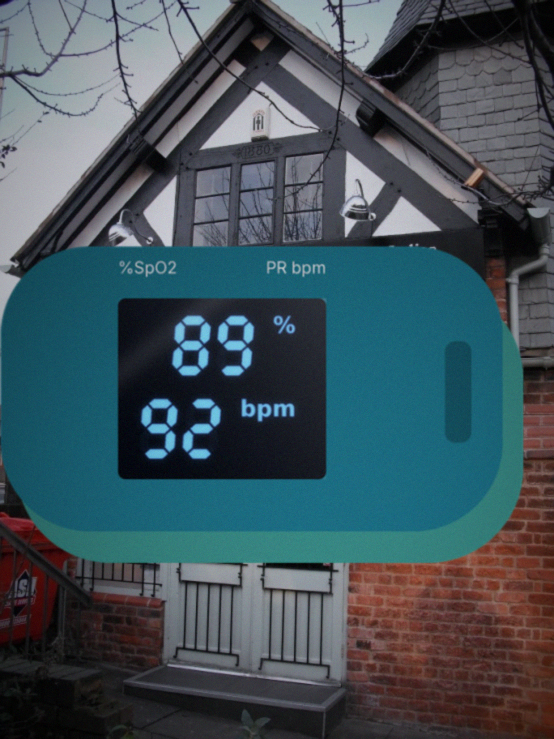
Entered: value=89 unit=%
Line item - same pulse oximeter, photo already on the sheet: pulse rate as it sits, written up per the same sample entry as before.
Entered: value=92 unit=bpm
